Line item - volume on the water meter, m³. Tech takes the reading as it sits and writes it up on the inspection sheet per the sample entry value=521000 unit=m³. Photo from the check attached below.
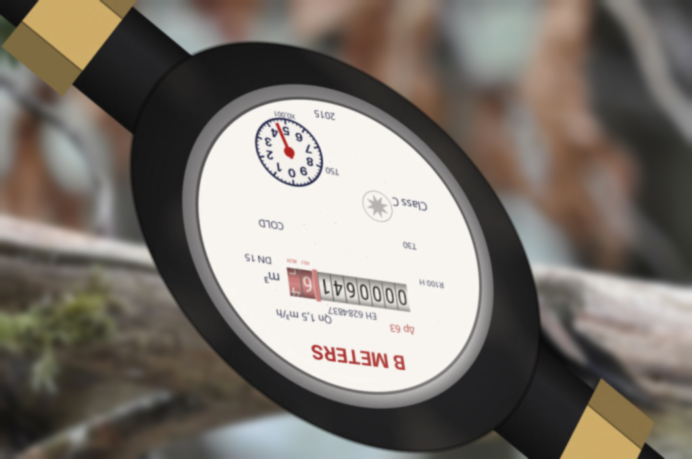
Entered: value=641.644 unit=m³
